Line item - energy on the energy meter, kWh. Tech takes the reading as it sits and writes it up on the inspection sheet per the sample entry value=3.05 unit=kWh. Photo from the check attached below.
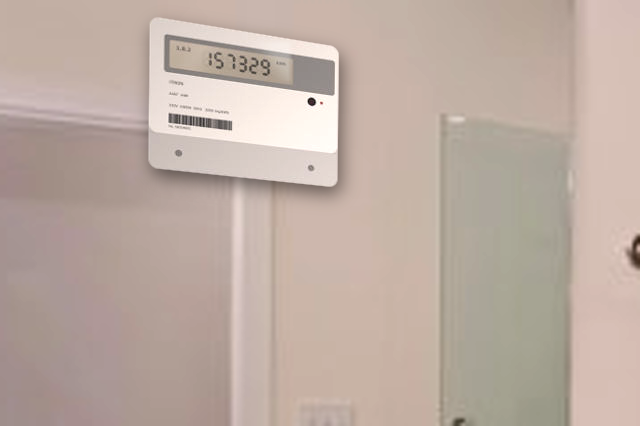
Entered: value=157329 unit=kWh
